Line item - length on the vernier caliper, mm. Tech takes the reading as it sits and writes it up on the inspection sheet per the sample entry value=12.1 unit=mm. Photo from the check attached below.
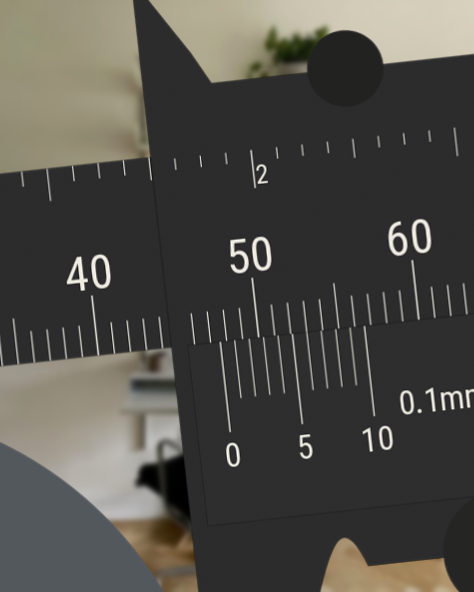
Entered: value=47.6 unit=mm
